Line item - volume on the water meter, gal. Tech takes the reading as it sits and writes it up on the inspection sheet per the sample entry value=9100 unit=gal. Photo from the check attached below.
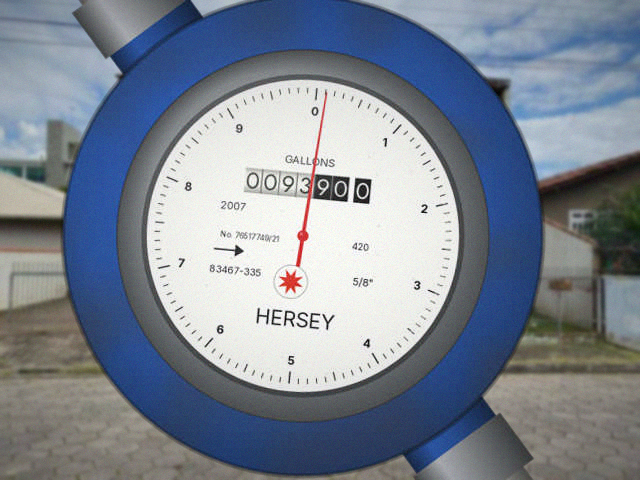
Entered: value=93900.1 unit=gal
